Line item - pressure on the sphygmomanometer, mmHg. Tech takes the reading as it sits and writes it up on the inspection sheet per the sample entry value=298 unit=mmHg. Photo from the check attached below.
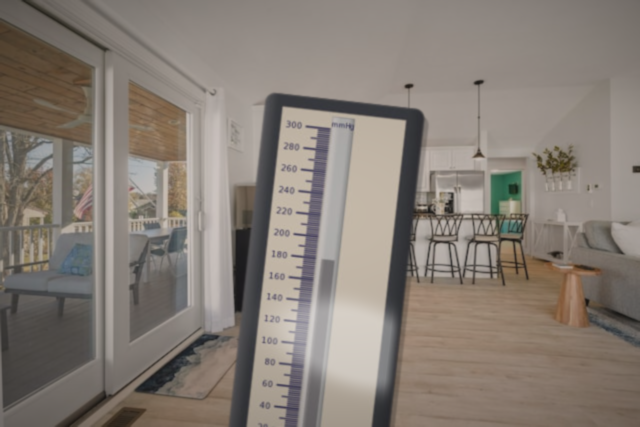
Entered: value=180 unit=mmHg
